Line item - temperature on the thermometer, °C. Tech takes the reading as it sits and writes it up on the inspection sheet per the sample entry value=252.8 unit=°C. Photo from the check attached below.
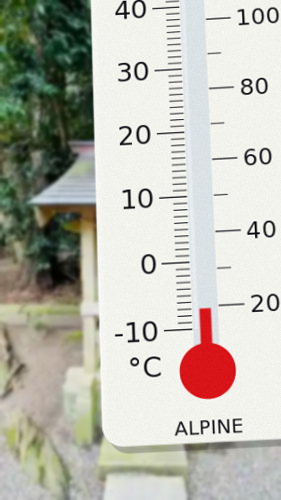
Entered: value=-7 unit=°C
